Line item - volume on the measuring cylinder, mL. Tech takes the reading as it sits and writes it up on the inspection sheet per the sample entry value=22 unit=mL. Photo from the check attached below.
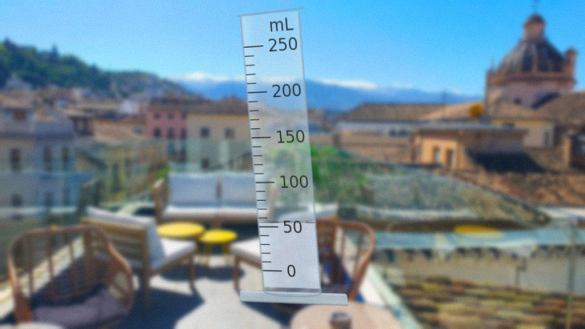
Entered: value=55 unit=mL
